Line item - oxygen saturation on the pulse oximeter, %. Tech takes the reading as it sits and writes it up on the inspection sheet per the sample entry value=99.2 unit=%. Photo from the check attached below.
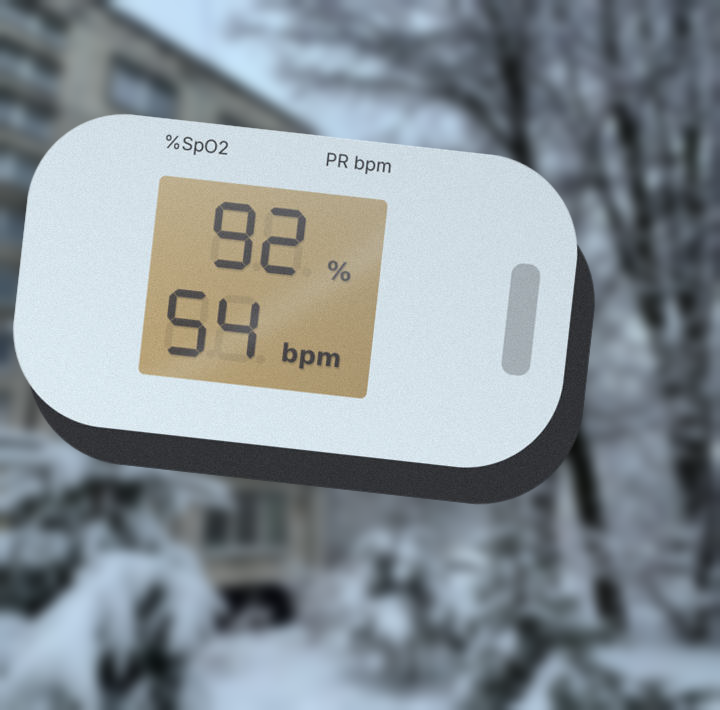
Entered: value=92 unit=%
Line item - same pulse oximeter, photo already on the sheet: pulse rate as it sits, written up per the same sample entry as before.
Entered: value=54 unit=bpm
